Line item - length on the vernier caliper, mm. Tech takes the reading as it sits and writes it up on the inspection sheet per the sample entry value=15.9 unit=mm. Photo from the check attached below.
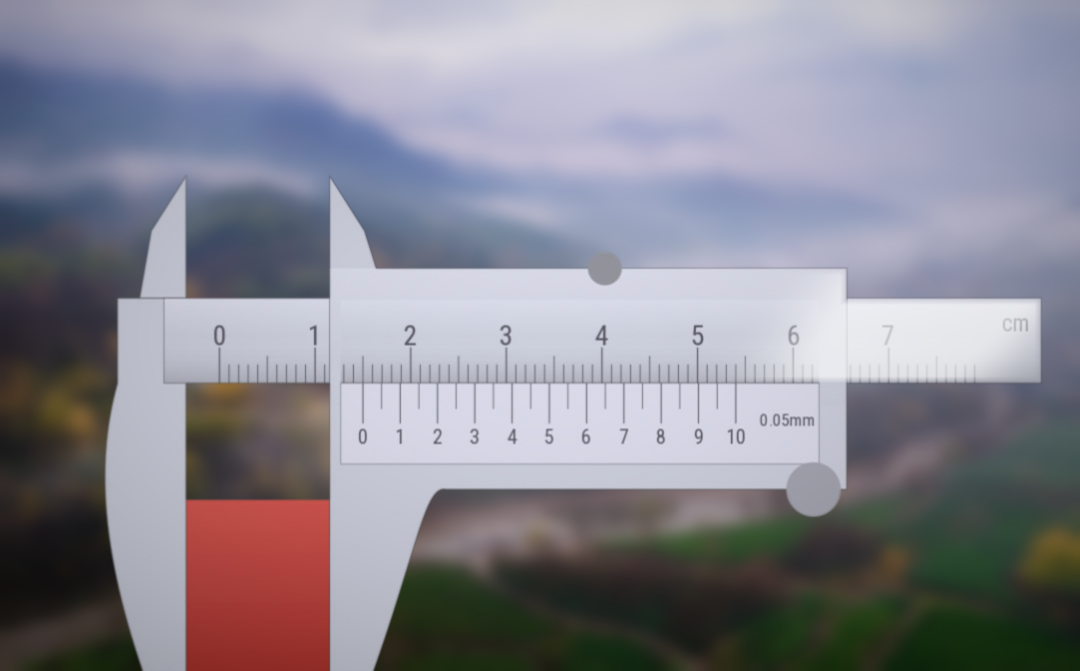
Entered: value=15.0 unit=mm
